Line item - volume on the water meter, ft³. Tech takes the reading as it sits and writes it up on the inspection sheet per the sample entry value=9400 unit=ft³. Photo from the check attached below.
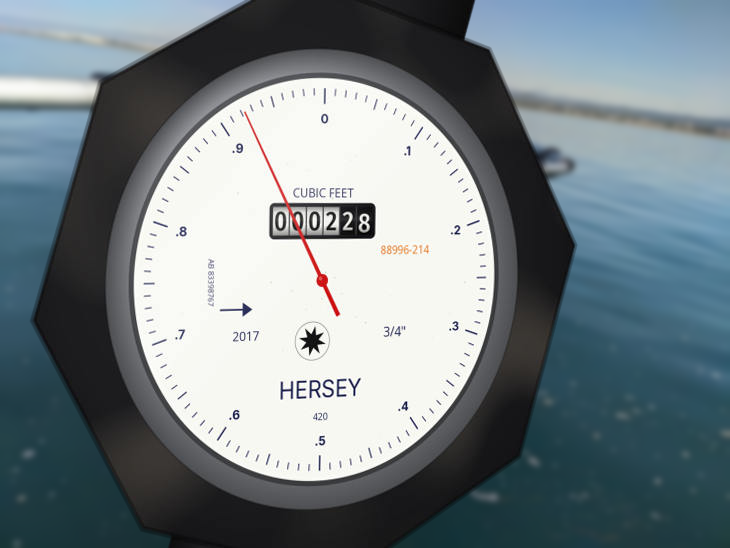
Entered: value=227.92 unit=ft³
